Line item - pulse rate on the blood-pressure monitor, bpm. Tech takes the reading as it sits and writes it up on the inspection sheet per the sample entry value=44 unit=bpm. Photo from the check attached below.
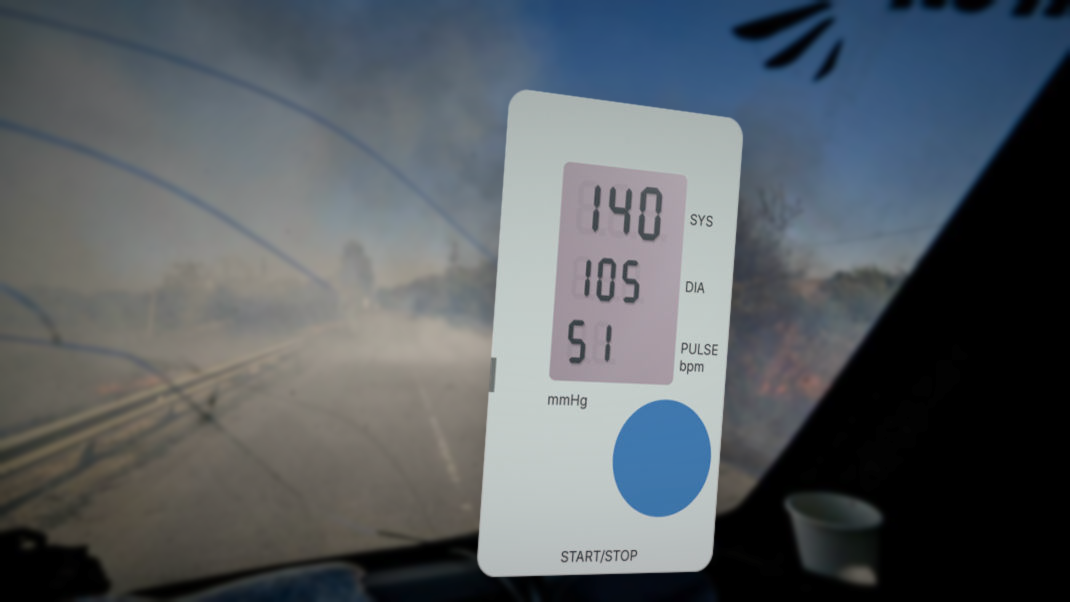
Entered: value=51 unit=bpm
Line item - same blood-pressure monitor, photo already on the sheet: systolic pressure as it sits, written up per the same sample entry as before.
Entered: value=140 unit=mmHg
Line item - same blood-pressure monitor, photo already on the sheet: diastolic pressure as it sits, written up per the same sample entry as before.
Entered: value=105 unit=mmHg
